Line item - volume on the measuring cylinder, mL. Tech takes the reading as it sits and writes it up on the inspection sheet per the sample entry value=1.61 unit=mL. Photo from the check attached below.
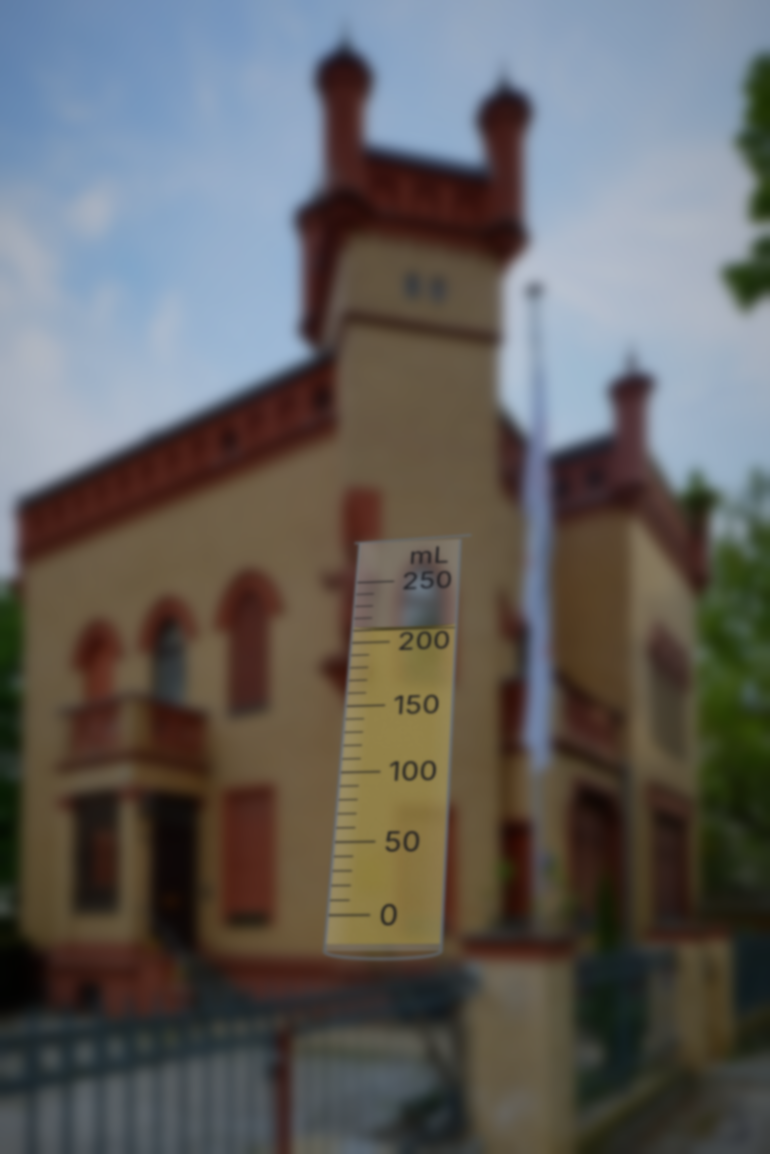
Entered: value=210 unit=mL
